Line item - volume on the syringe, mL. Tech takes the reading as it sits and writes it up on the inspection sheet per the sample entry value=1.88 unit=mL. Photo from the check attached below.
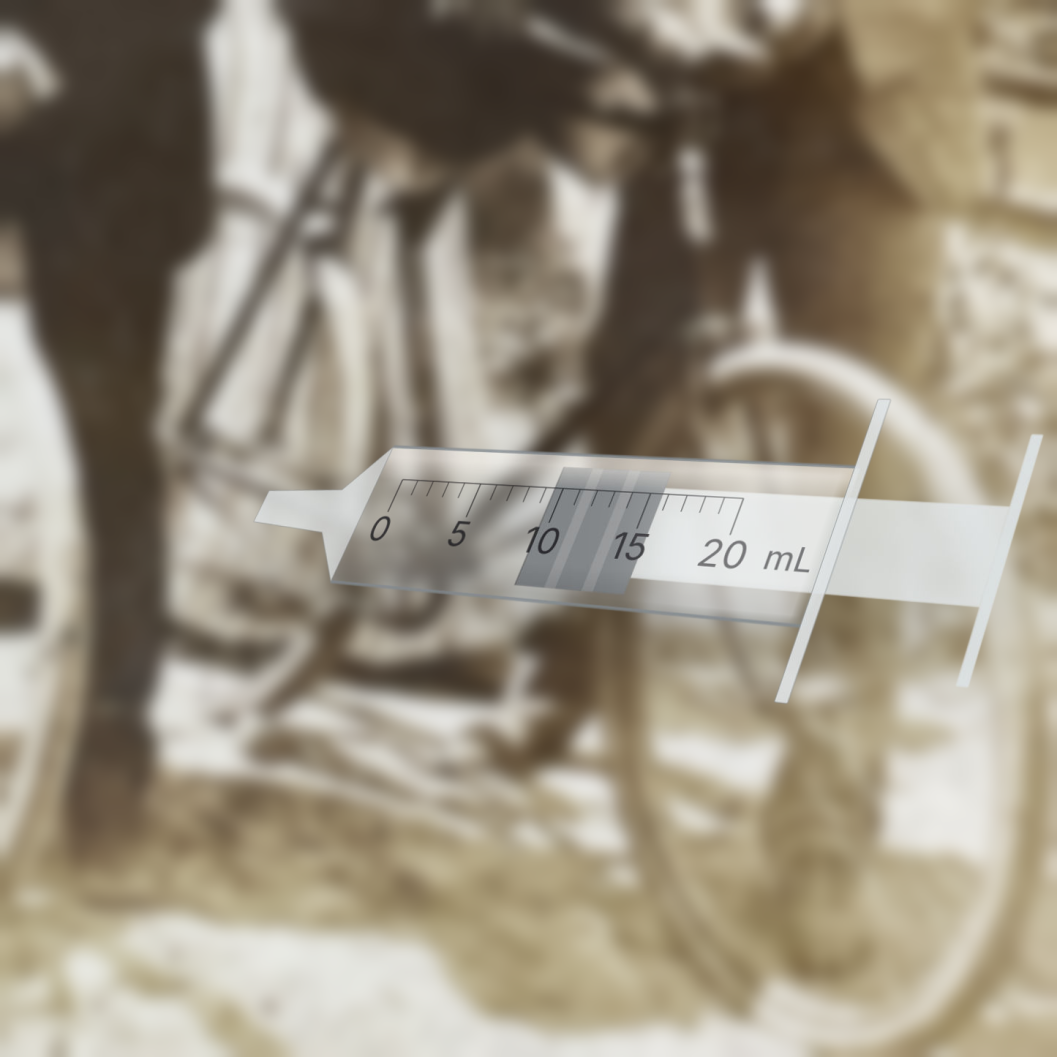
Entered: value=9.5 unit=mL
